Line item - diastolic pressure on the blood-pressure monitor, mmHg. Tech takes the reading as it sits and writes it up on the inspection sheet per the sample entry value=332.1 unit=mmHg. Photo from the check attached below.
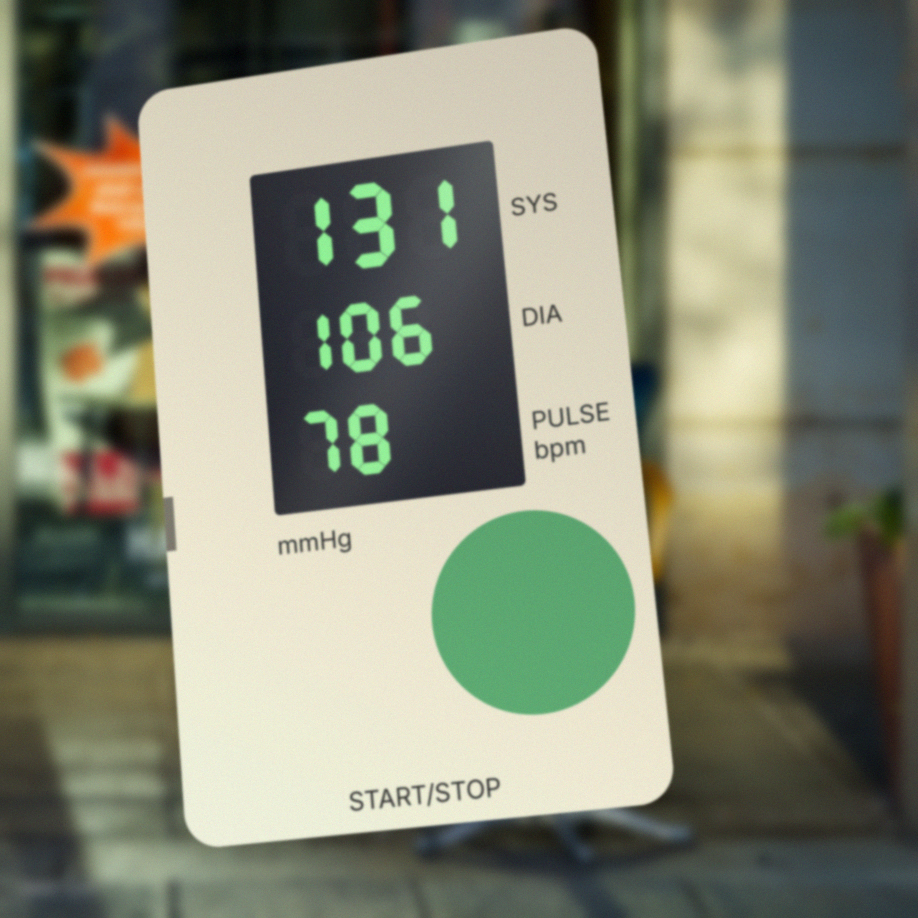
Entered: value=106 unit=mmHg
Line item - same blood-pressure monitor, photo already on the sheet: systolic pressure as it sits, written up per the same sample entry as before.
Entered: value=131 unit=mmHg
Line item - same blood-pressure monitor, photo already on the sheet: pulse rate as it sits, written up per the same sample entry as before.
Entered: value=78 unit=bpm
